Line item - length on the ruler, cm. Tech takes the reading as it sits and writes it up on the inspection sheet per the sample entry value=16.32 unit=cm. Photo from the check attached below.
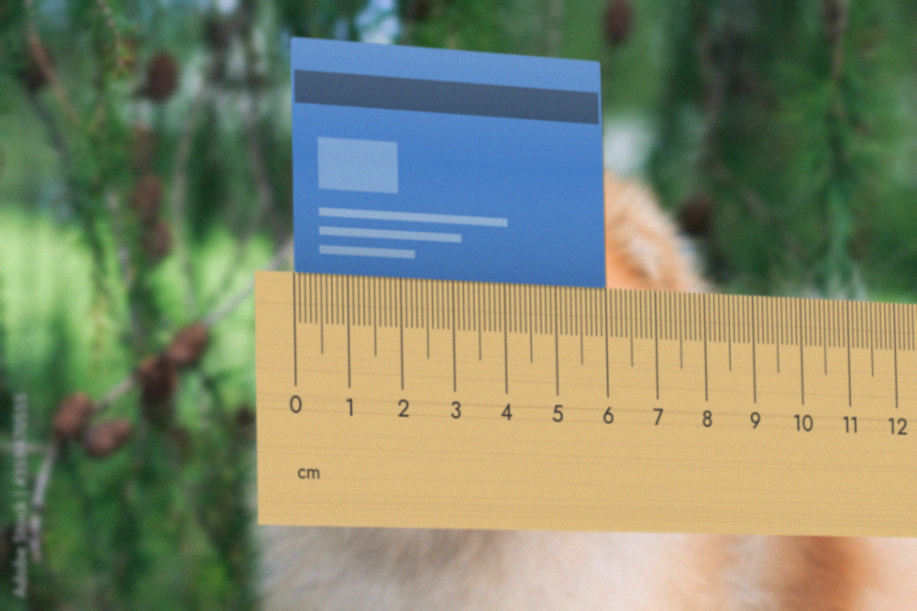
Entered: value=6 unit=cm
